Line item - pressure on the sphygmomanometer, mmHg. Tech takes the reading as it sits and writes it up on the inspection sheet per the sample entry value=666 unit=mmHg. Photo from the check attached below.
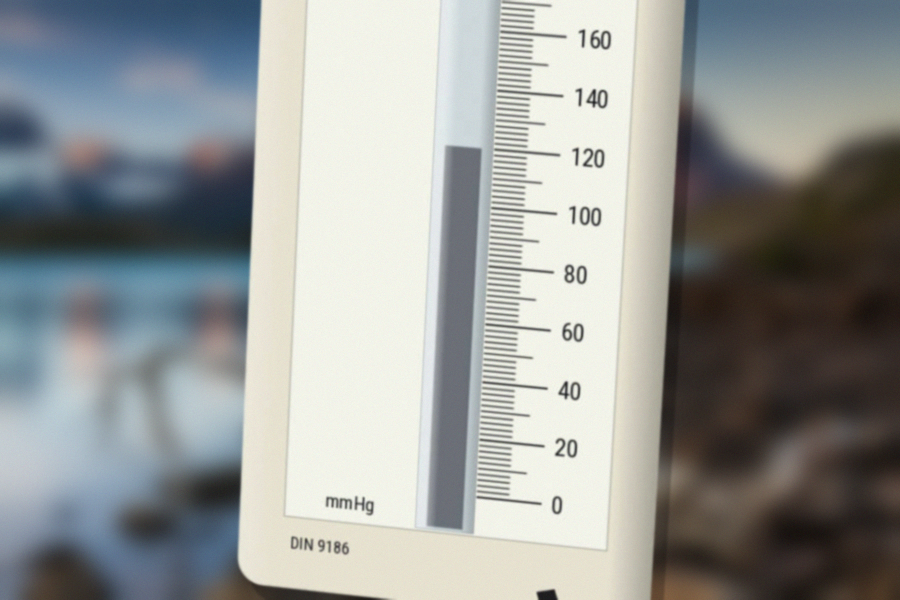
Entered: value=120 unit=mmHg
